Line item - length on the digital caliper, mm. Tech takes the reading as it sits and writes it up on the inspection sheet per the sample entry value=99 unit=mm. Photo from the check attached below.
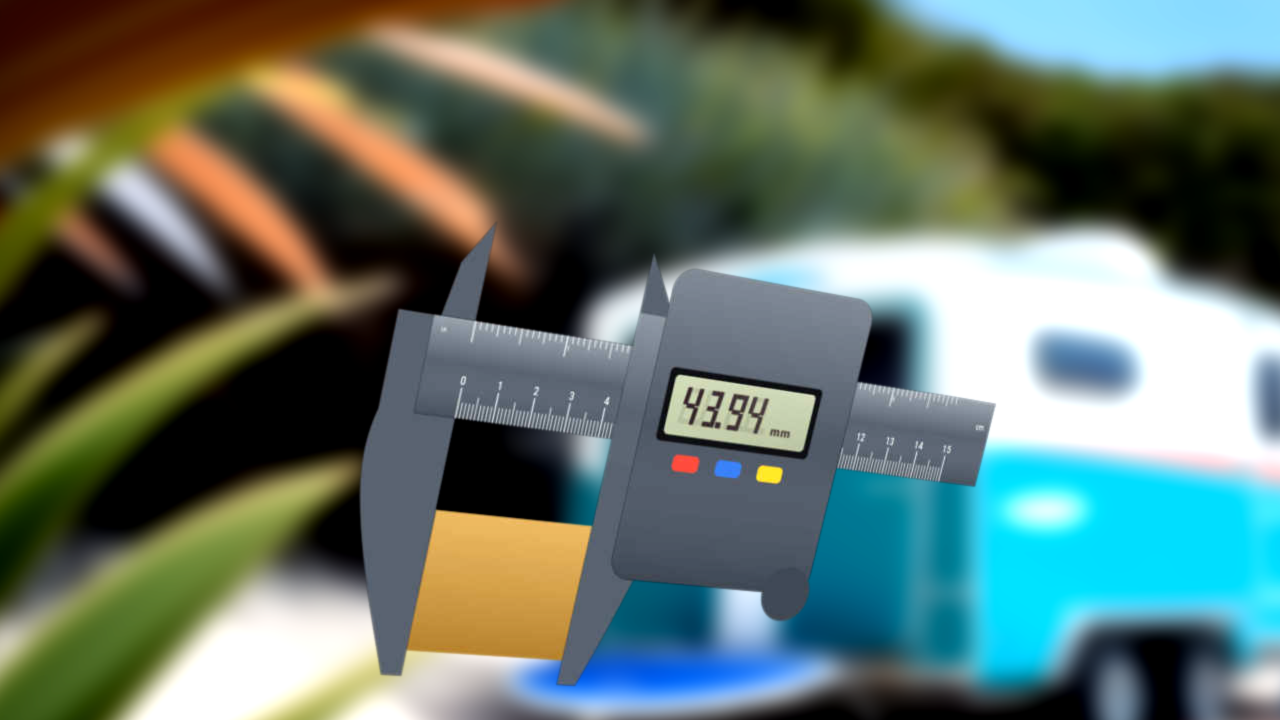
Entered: value=43.94 unit=mm
